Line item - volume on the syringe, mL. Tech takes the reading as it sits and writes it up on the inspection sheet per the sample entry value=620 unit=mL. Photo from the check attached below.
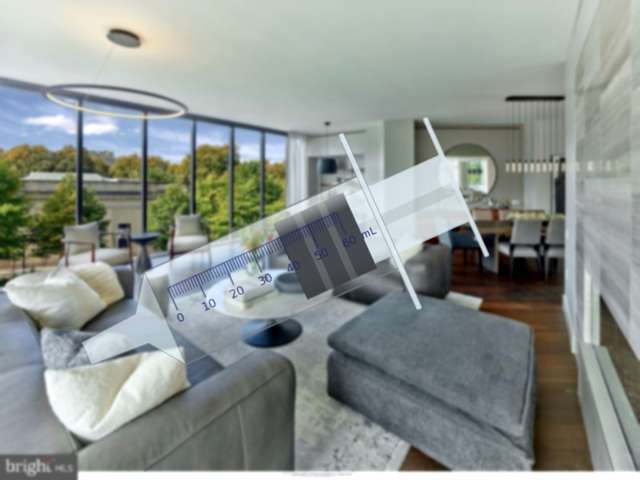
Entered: value=40 unit=mL
